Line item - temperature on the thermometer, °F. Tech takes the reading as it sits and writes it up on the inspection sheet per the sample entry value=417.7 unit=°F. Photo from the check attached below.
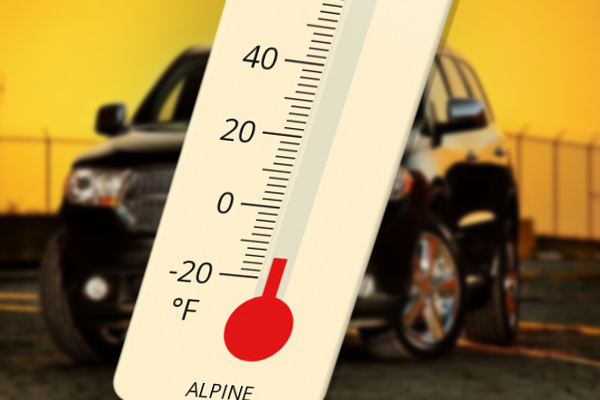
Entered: value=-14 unit=°F
